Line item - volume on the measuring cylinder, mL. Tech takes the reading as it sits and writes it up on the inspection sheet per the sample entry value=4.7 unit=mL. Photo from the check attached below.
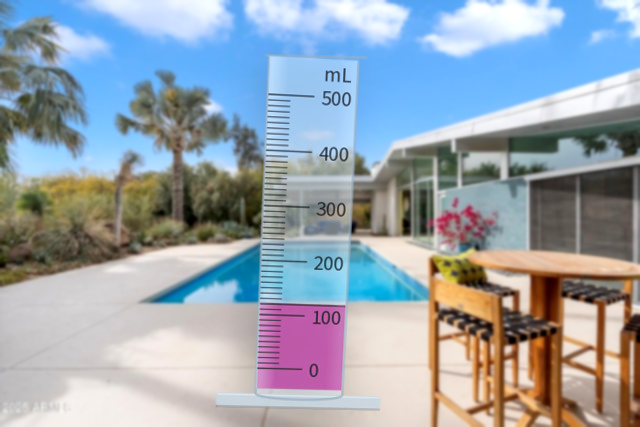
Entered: value=120 unit=mL
